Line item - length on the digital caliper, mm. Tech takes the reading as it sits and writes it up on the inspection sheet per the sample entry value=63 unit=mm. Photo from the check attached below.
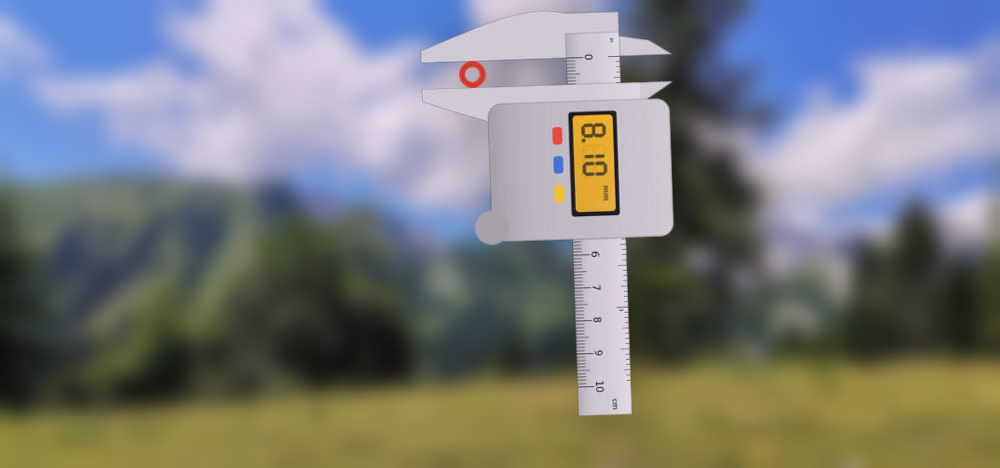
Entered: value=8.10 unit=mm
